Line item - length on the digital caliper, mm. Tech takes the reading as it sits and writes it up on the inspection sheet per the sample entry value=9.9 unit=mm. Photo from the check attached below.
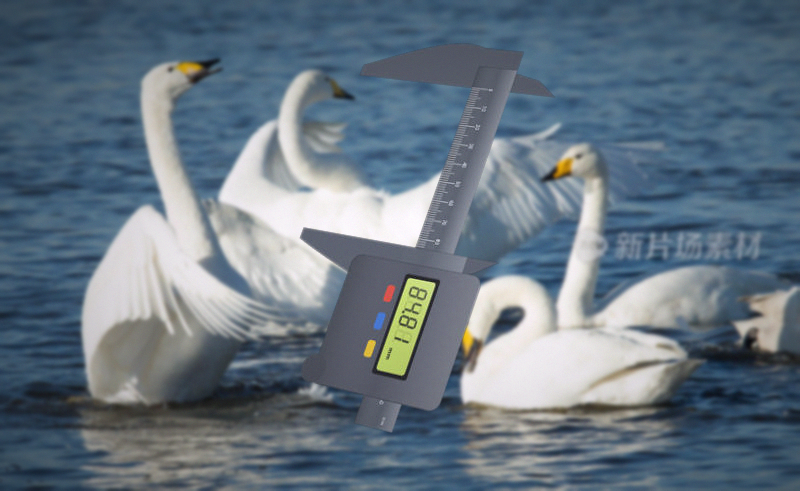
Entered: value=84.81 unit=mm
